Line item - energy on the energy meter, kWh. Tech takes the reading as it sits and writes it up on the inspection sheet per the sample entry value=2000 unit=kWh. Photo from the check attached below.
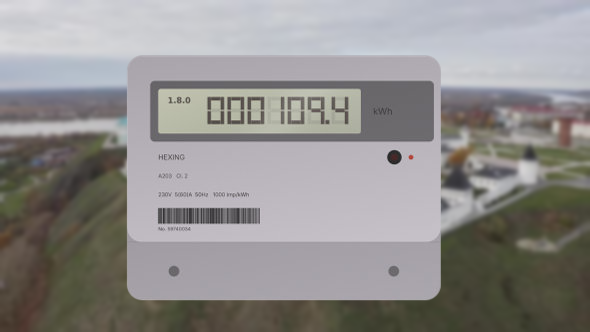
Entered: value=109.4 unit=kWh
